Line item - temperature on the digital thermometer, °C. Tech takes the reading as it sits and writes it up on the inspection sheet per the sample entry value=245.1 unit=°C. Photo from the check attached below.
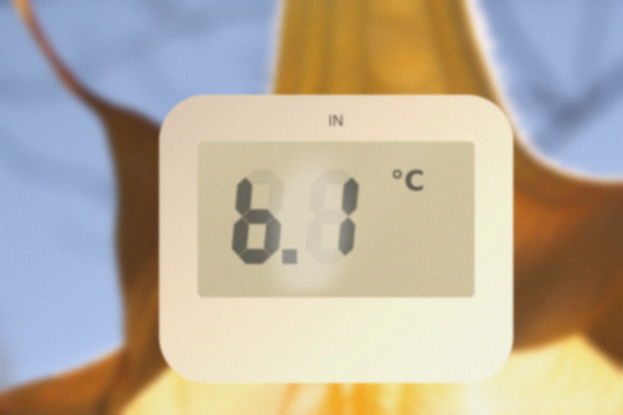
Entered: value=6.1 unit=°C
